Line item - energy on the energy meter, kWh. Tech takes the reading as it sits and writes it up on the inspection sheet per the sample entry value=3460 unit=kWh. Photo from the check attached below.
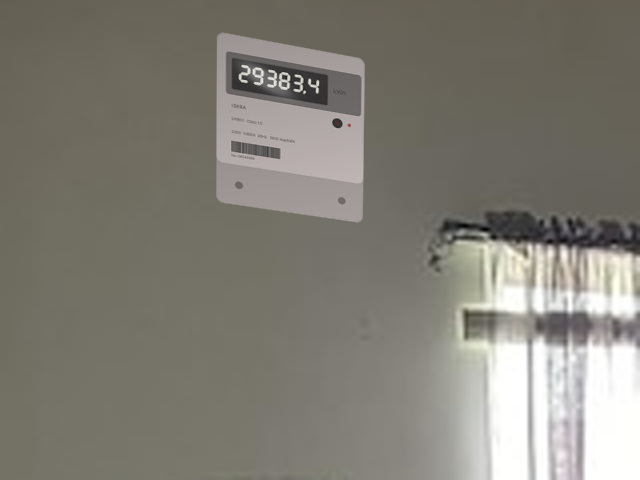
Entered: value=29383.4 unit=kWh
